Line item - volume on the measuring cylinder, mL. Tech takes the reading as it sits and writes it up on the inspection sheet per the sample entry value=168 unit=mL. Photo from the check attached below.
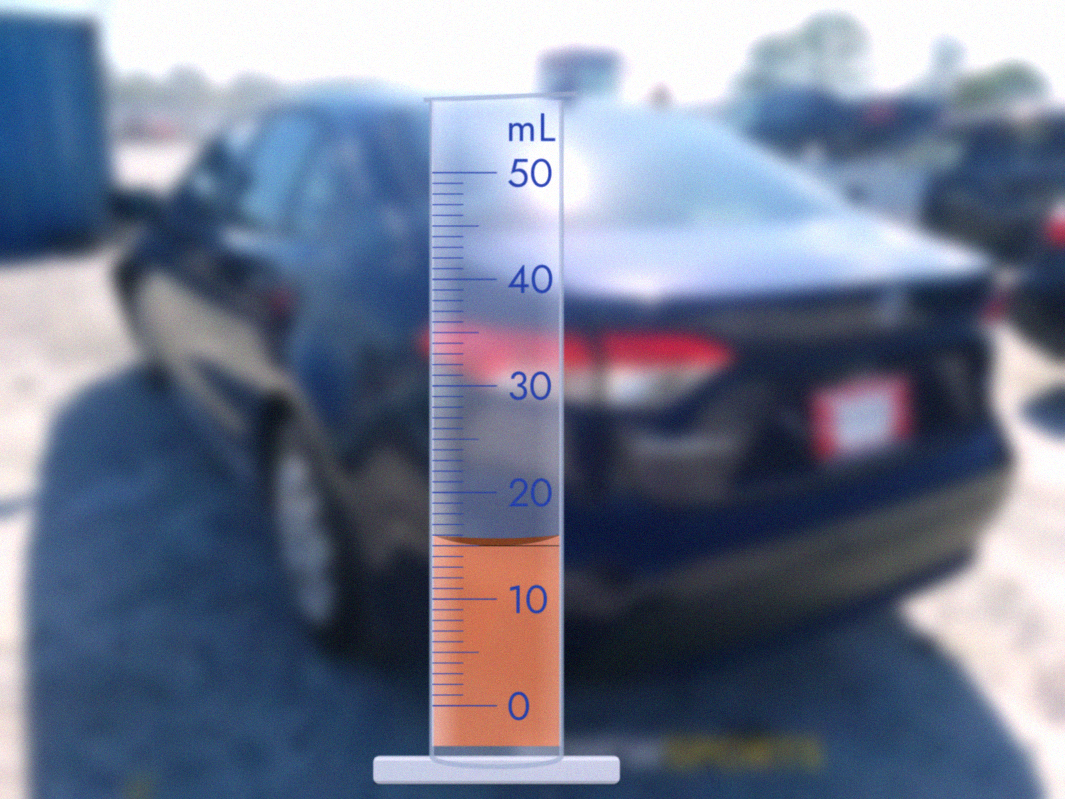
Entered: value=15 unit=mL
